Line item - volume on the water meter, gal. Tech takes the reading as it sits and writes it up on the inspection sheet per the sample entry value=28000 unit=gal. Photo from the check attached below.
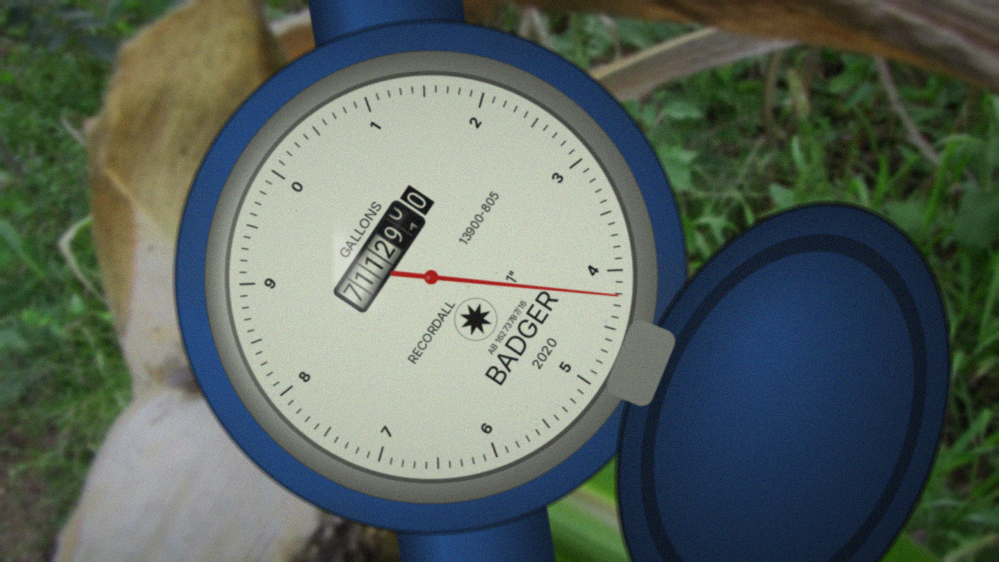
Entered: value=7112904.2 unit=gal
